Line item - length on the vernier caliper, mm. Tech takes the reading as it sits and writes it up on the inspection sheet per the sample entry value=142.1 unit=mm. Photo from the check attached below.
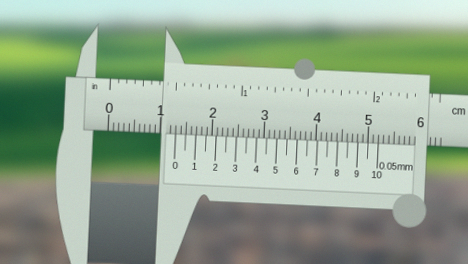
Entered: value=13.0 unit=mm
